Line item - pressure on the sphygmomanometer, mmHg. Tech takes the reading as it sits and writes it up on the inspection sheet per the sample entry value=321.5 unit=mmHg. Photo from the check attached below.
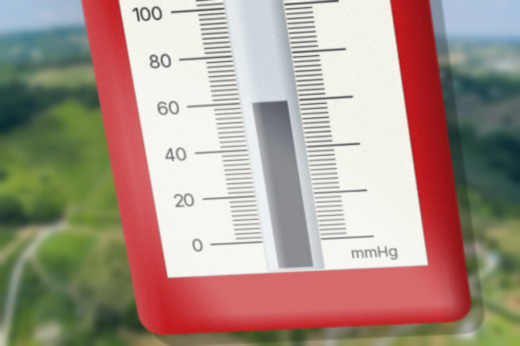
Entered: value=60 unit=mmHg
